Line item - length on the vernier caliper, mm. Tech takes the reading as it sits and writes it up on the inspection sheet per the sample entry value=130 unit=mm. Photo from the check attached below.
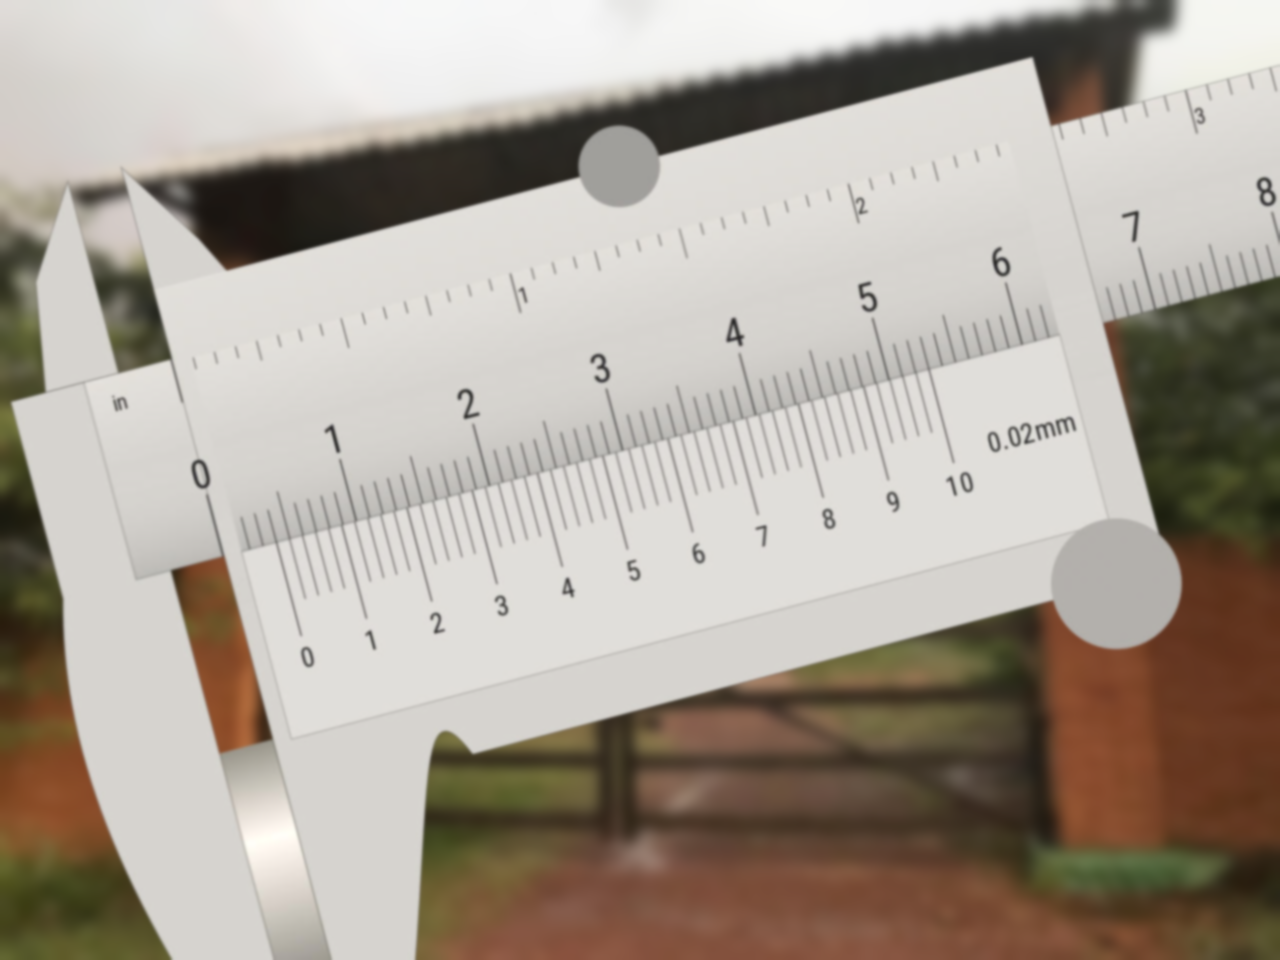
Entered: value=4.0 unit=mm
